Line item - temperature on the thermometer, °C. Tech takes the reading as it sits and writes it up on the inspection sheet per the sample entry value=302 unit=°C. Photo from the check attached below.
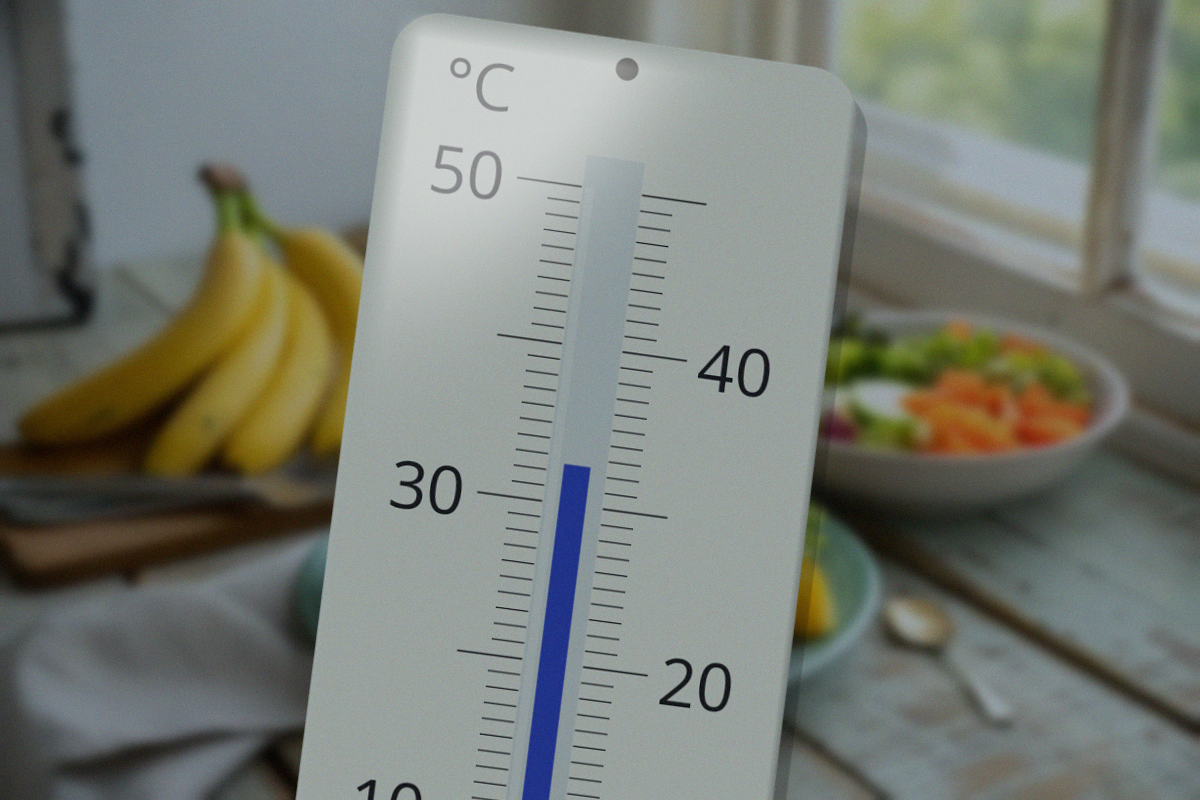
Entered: value=32.5 unit=°C
